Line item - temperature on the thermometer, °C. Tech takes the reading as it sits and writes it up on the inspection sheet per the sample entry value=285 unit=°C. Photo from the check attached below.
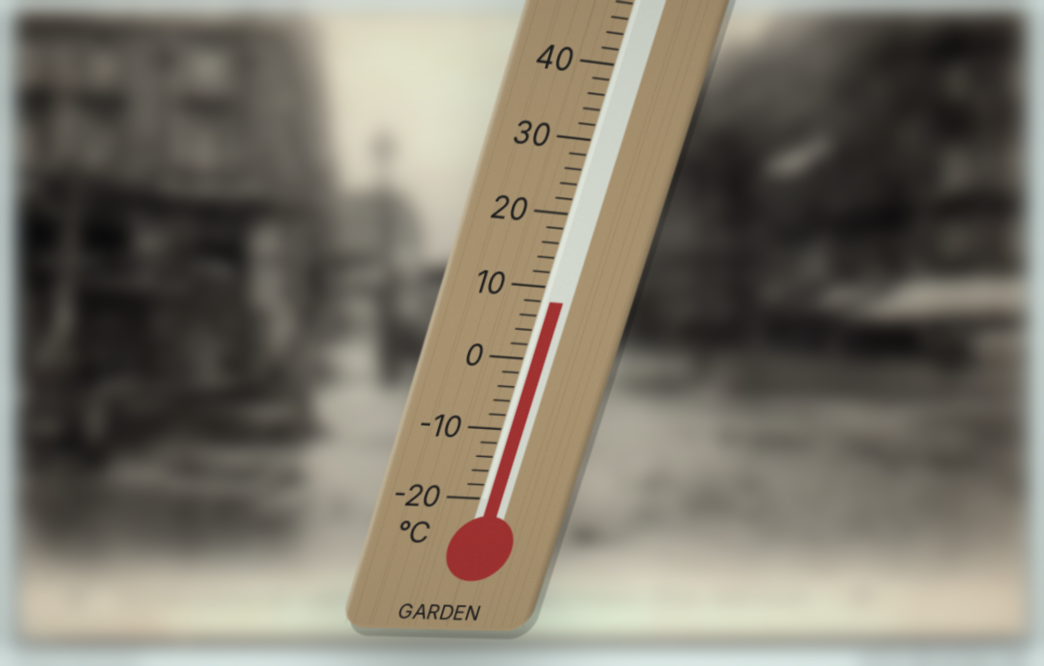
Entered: value=8 unit=°C
